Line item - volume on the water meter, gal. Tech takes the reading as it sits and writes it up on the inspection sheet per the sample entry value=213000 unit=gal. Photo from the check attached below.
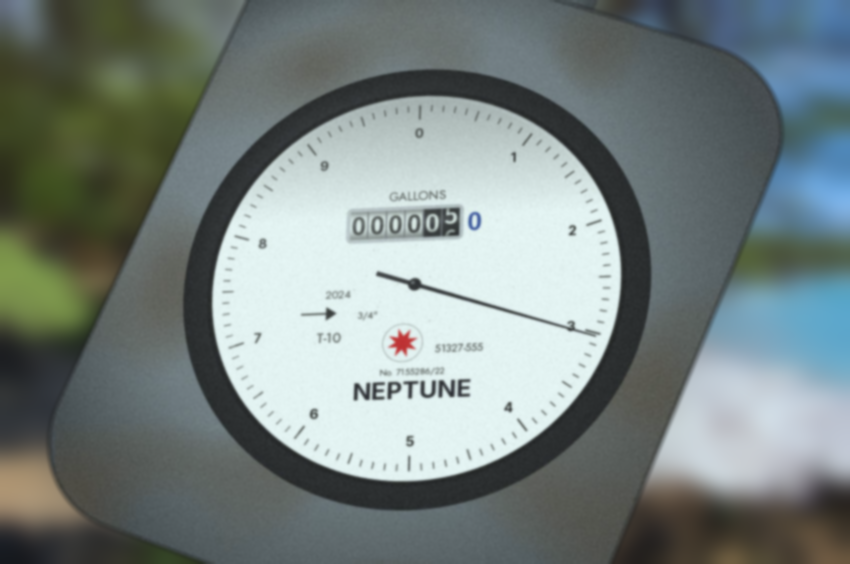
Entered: value=53.0 unit=gal
